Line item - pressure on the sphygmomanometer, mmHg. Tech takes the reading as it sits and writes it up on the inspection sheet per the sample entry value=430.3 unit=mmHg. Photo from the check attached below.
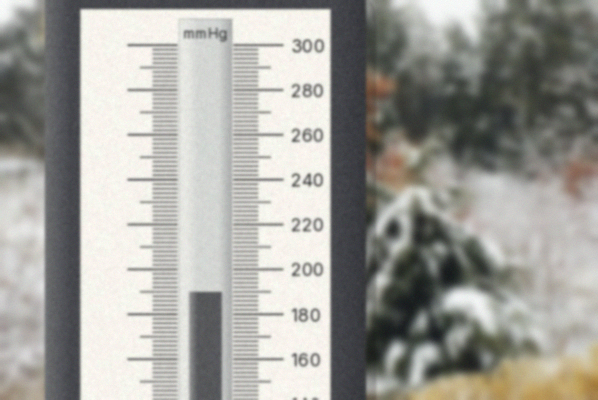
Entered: value=190 unit=mmHg
